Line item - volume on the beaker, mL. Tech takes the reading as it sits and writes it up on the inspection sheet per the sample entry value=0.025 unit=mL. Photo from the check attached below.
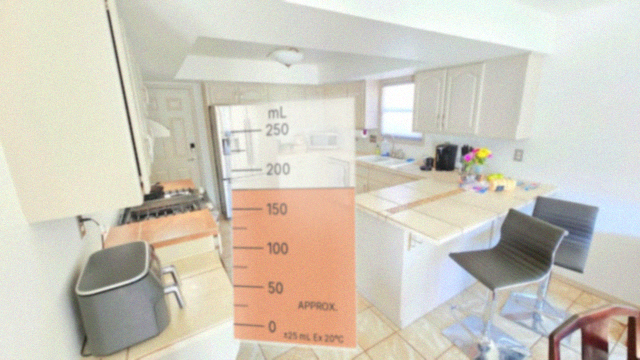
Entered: value=175 unit=mL
